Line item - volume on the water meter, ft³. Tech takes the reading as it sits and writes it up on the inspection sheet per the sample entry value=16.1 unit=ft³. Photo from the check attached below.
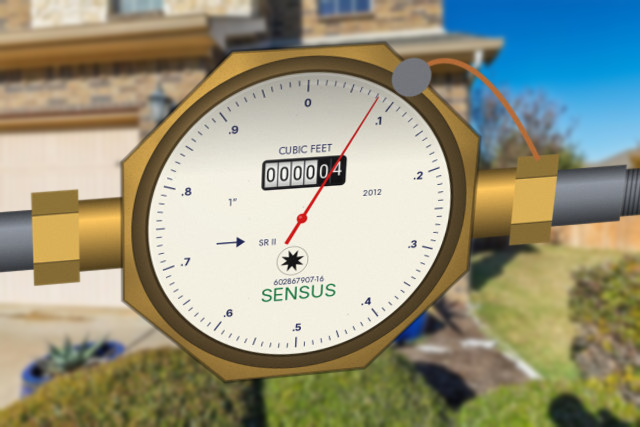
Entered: value=4.08 unit=ft³
